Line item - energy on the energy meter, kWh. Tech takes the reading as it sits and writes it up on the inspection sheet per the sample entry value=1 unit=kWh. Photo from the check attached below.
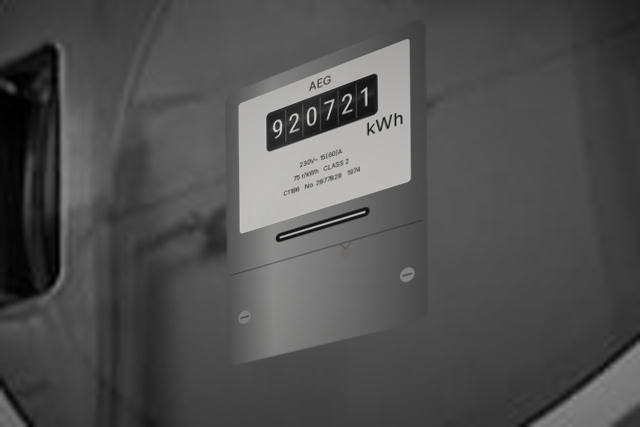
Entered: value=920721 unit=kWh
